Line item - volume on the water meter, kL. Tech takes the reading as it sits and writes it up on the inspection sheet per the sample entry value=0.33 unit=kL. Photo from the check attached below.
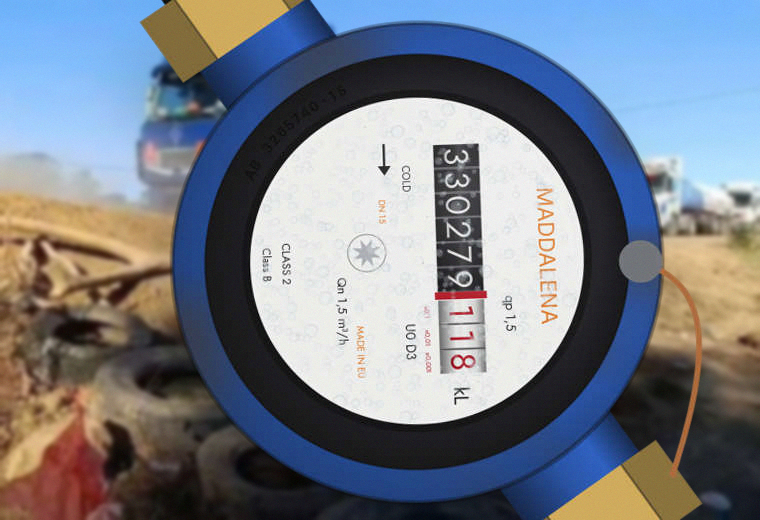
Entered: value=330279.118 unit=kL
